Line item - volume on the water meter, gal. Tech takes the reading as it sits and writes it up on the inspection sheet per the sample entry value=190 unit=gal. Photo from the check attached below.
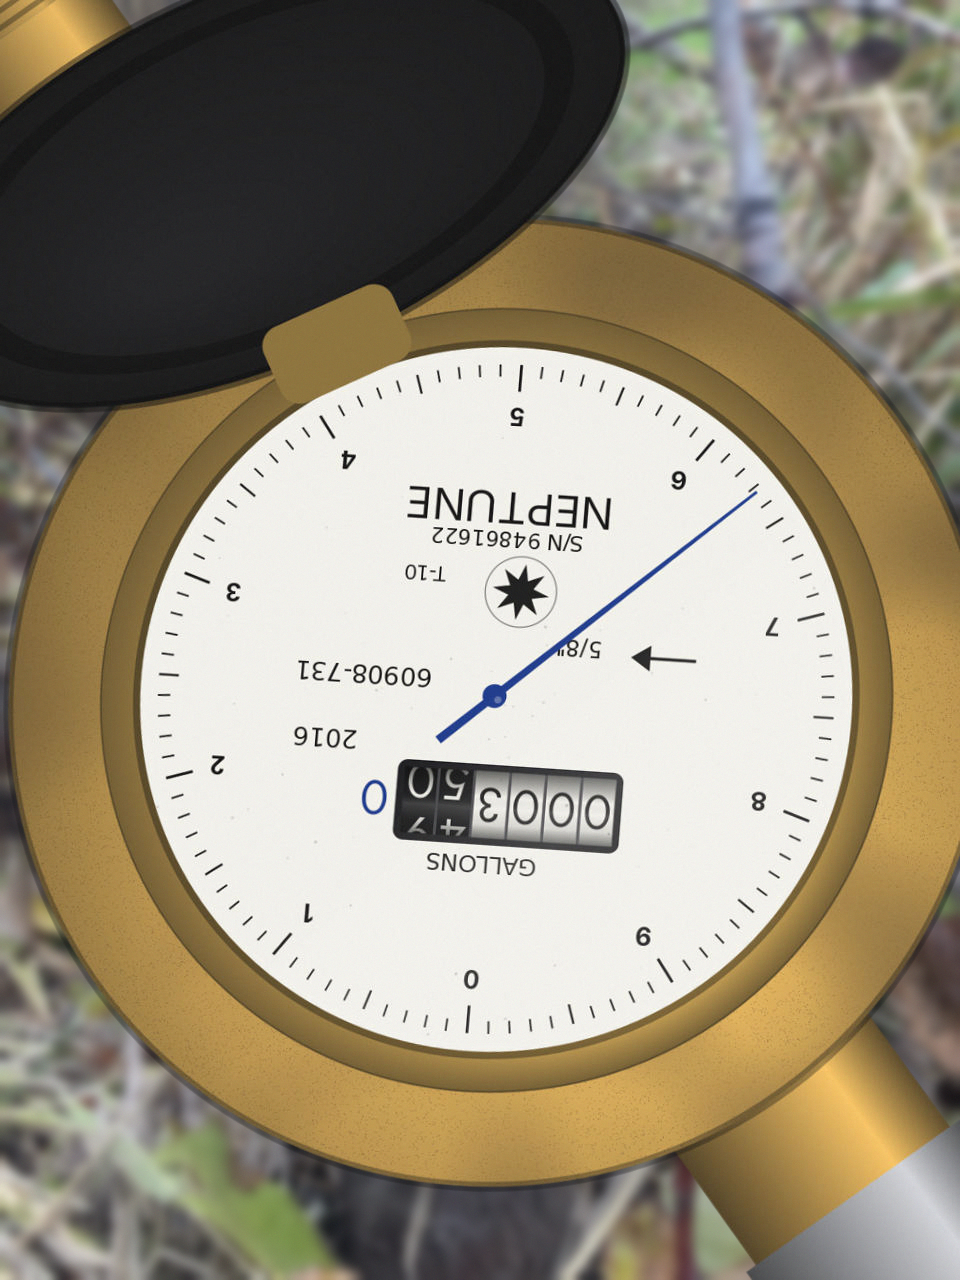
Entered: value=3496.3 unit=gal
